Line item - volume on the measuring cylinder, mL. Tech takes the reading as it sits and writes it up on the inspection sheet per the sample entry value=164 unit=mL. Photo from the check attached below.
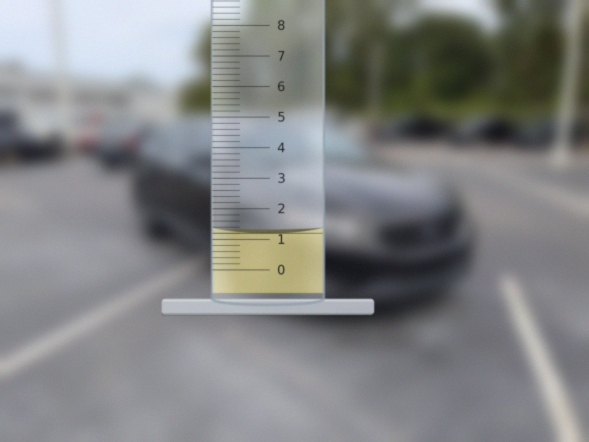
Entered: value=1.2 unit=mL
